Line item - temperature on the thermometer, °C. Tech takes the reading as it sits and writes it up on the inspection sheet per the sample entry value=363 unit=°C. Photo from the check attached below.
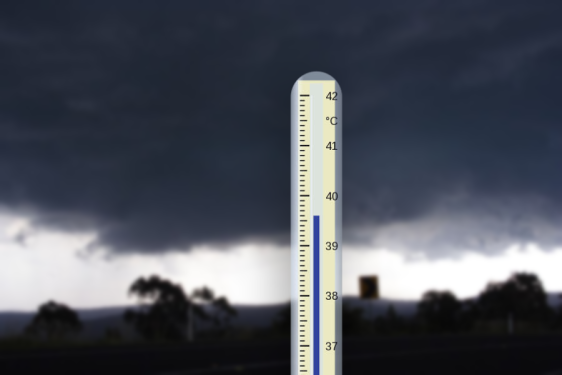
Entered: value=39.6 unit=°C
